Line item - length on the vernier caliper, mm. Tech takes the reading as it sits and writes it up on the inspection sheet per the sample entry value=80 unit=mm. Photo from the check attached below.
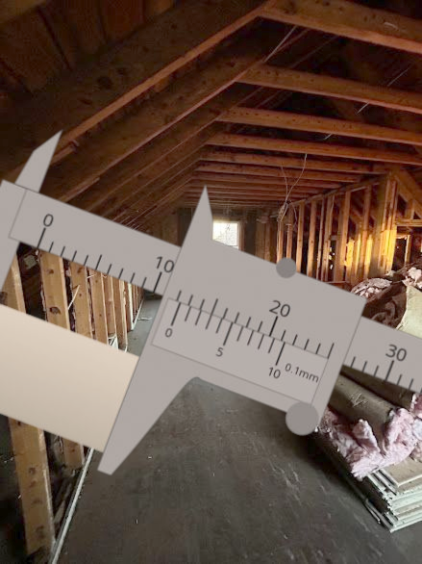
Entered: value=12.3 unit=mm
